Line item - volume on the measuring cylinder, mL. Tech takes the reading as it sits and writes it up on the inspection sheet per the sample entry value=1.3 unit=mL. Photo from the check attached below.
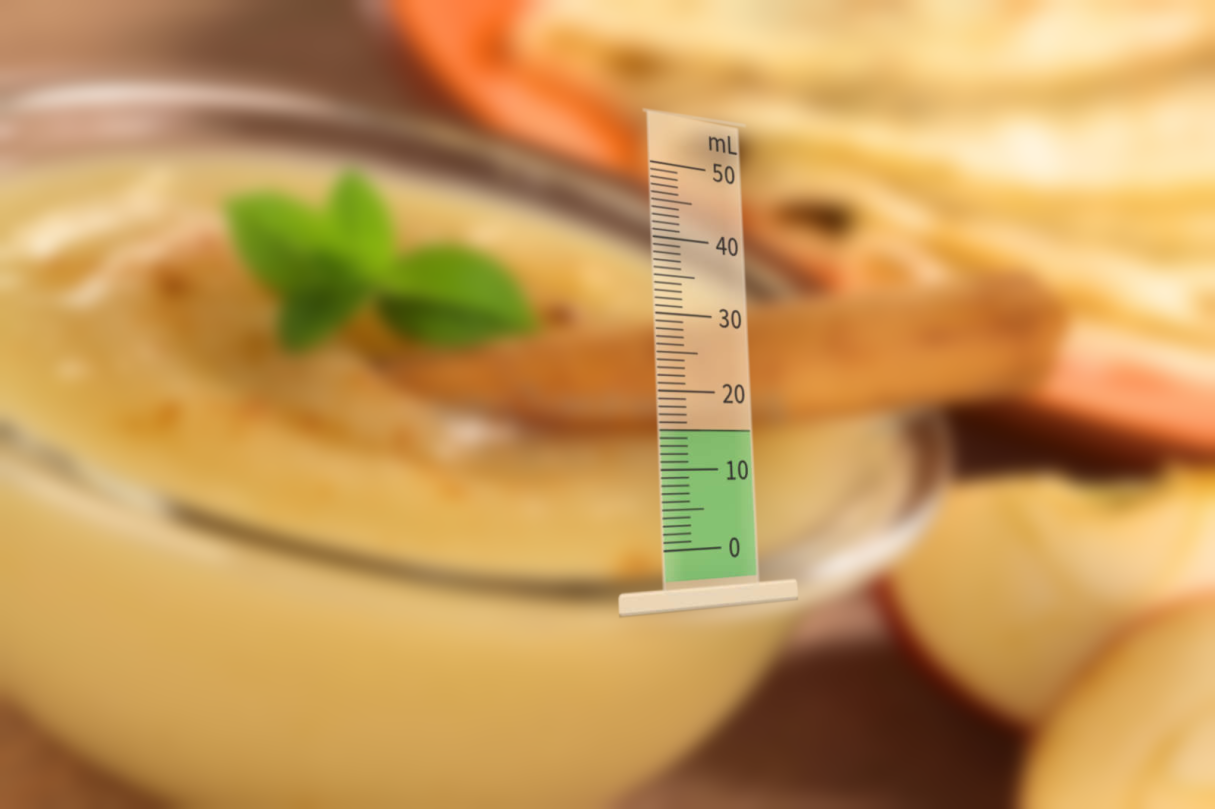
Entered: value=15 unit=mL
